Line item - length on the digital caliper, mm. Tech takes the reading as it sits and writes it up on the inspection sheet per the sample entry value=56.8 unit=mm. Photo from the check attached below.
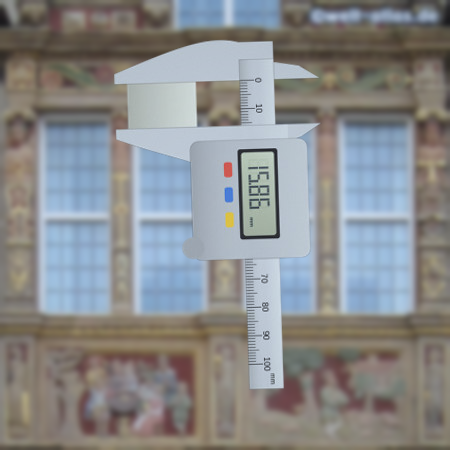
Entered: value=15.86 unit=mm
